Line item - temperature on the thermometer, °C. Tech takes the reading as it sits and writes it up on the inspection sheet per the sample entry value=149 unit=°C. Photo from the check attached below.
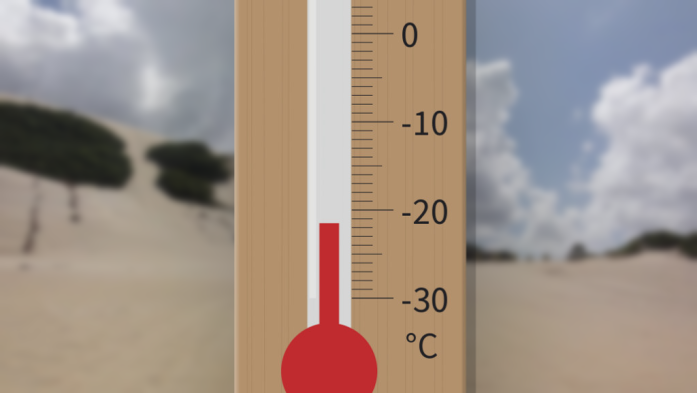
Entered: value=-21.5 unit=°C
